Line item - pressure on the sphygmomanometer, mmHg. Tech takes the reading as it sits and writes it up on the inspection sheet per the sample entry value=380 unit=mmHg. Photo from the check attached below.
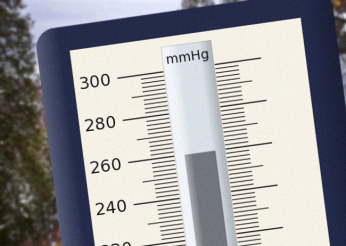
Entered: value=260 unit=mmHg
